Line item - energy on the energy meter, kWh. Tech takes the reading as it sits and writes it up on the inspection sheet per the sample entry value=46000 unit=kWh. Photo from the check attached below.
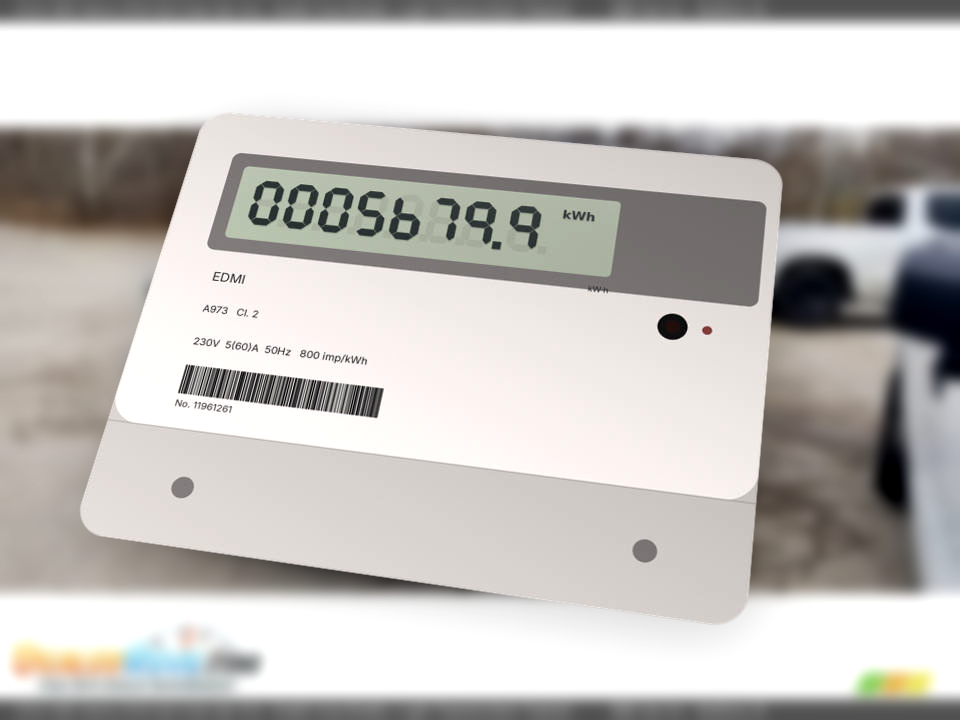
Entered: value=5679.9 unit=kWh
